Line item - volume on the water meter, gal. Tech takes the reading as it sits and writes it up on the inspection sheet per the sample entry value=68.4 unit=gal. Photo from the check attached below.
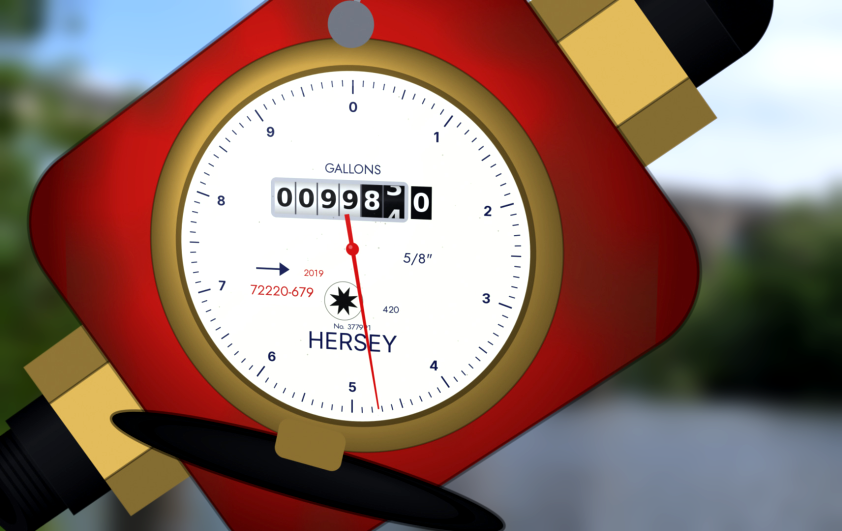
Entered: value=99834.7 unit=gal
